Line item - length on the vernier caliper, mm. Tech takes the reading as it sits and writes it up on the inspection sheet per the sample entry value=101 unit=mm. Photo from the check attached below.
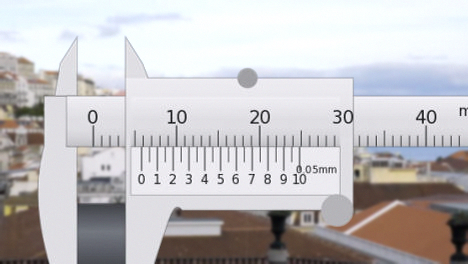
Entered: value=5.8 unit=mm
